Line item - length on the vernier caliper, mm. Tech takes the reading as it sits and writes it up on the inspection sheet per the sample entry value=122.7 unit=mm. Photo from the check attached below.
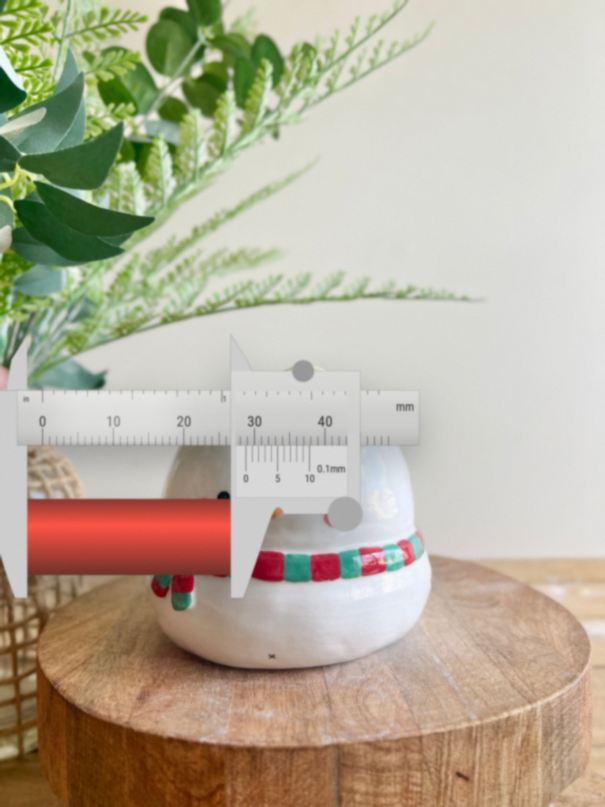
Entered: value=28.8 unit=mm
